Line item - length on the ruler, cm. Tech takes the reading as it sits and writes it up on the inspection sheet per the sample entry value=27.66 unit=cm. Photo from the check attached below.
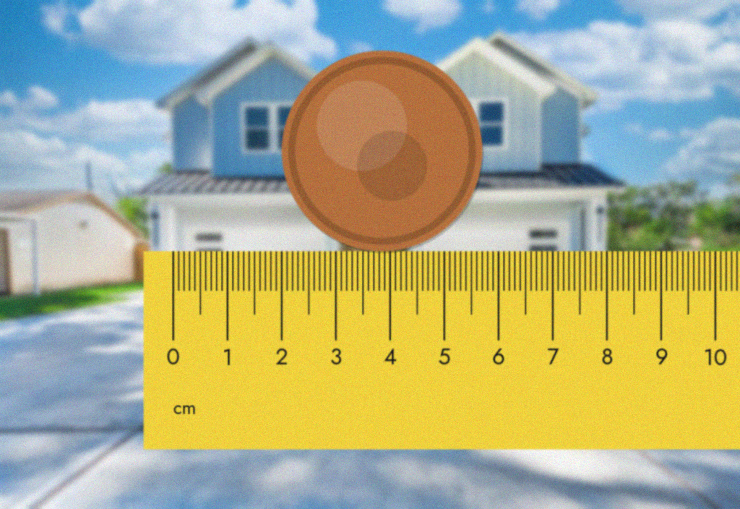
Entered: value=3.7 unit=cm
